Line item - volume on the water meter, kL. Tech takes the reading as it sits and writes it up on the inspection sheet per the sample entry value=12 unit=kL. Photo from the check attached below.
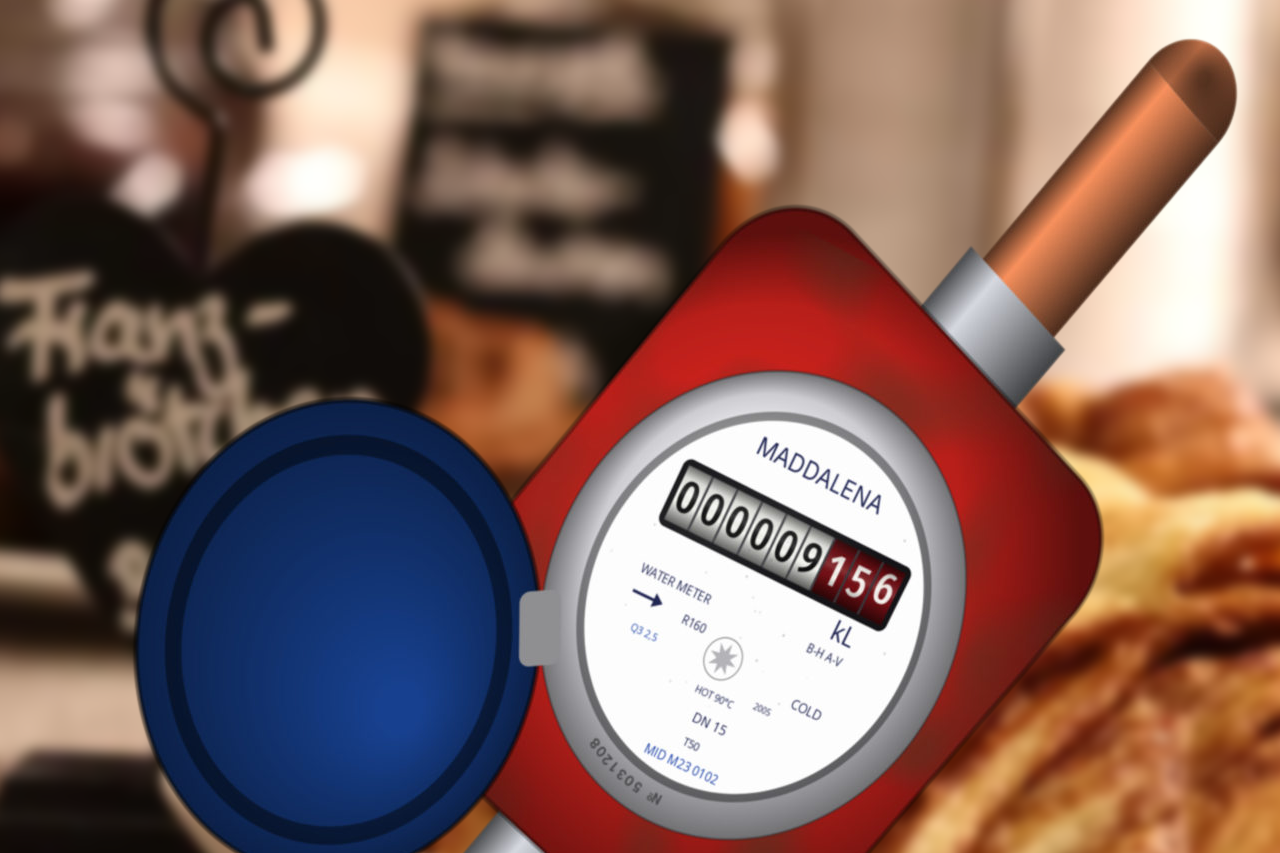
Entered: value=9.156 unit=kL
